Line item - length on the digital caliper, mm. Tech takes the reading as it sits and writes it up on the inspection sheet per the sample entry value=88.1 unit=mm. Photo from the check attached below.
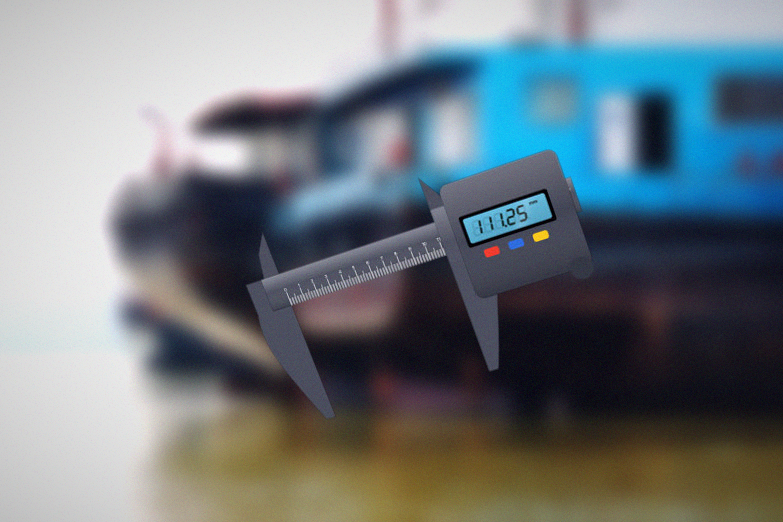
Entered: value=111.25 unit=mm
